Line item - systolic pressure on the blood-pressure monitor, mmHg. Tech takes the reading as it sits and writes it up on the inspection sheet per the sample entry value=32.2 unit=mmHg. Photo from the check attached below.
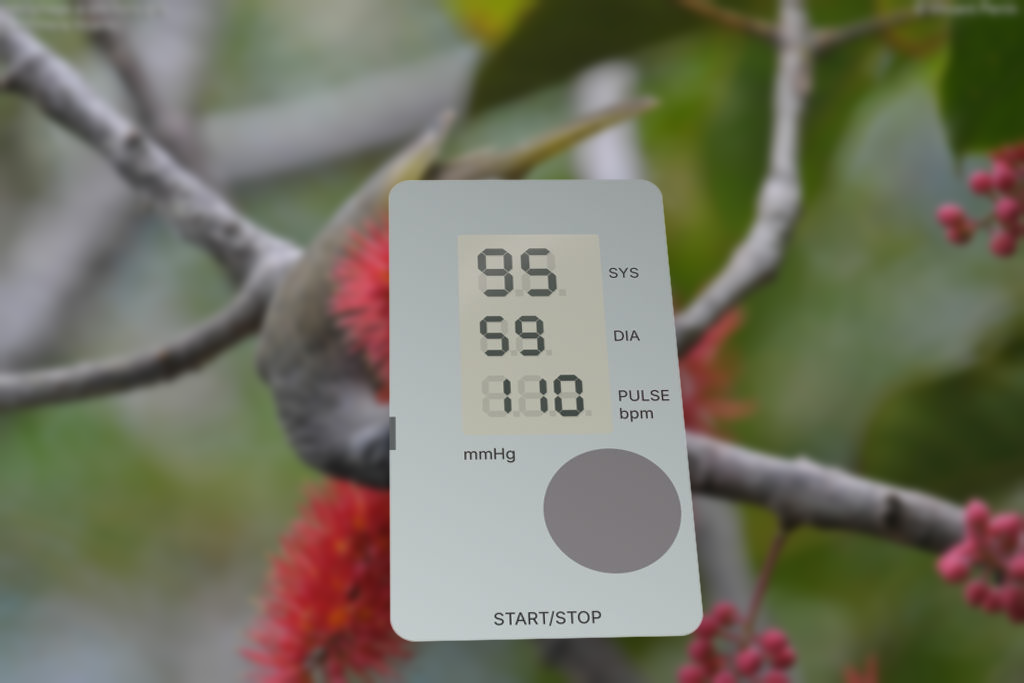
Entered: value=95 unit=mmHg
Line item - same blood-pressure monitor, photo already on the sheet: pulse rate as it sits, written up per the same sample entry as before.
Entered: value=110 unit=bpm
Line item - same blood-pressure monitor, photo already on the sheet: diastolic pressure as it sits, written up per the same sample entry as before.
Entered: value=59 unit=mmHg
